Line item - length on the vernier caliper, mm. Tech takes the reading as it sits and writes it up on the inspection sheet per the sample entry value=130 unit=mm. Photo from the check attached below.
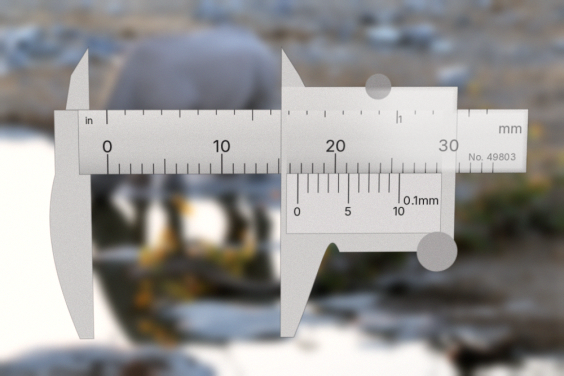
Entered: value=16.7 unit=mm
